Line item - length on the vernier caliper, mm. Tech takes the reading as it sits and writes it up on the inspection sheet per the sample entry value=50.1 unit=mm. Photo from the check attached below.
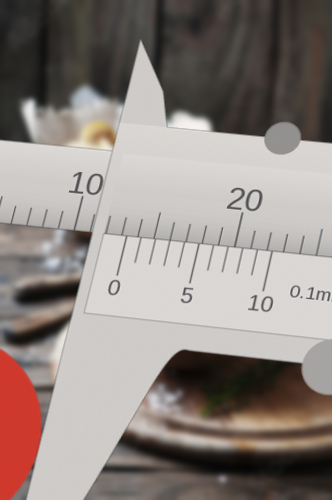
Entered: value=13.3 unit=mm
